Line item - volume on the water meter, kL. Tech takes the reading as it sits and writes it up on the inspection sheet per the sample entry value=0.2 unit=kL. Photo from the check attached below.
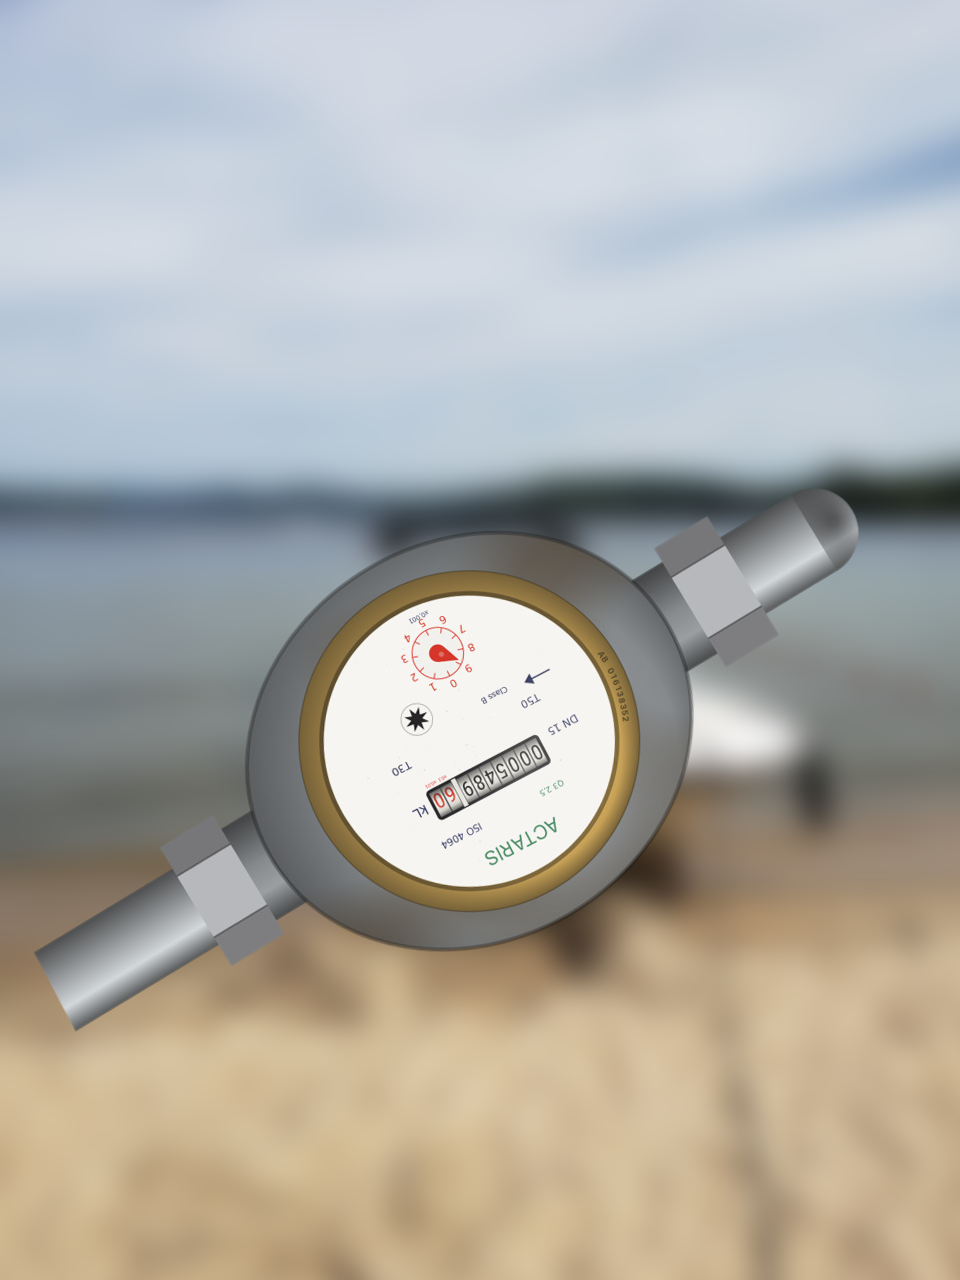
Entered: value=5489.598 unit=kL
